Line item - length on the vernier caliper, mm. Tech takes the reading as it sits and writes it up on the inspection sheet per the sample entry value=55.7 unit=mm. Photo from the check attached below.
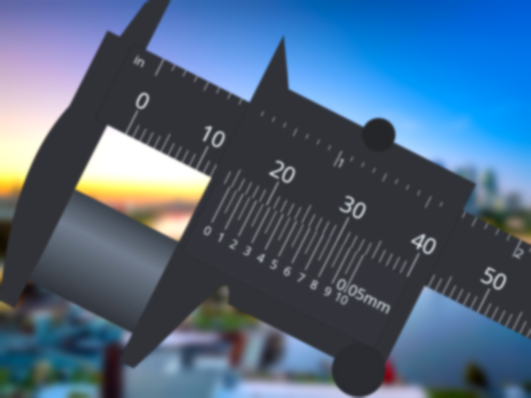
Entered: value=14.8 unit=mm
